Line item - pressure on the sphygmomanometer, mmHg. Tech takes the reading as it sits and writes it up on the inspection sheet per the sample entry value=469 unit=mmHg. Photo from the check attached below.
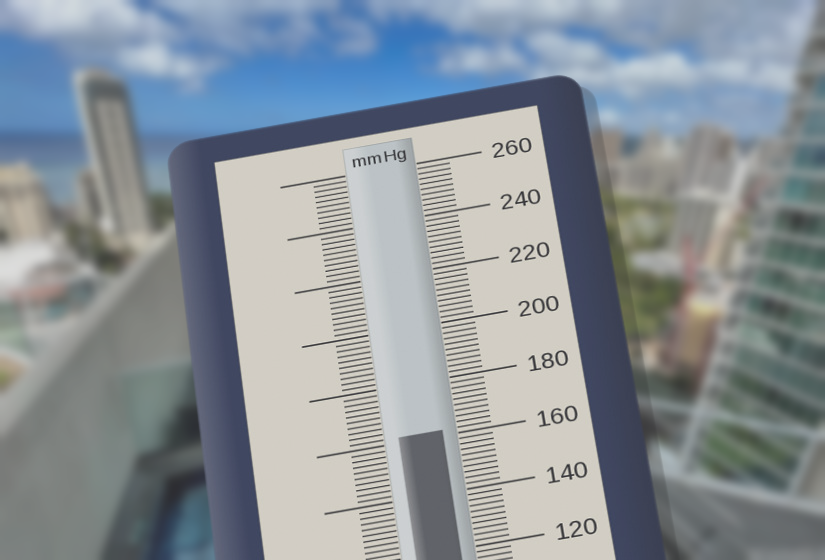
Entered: value=162 unit=mmHg
